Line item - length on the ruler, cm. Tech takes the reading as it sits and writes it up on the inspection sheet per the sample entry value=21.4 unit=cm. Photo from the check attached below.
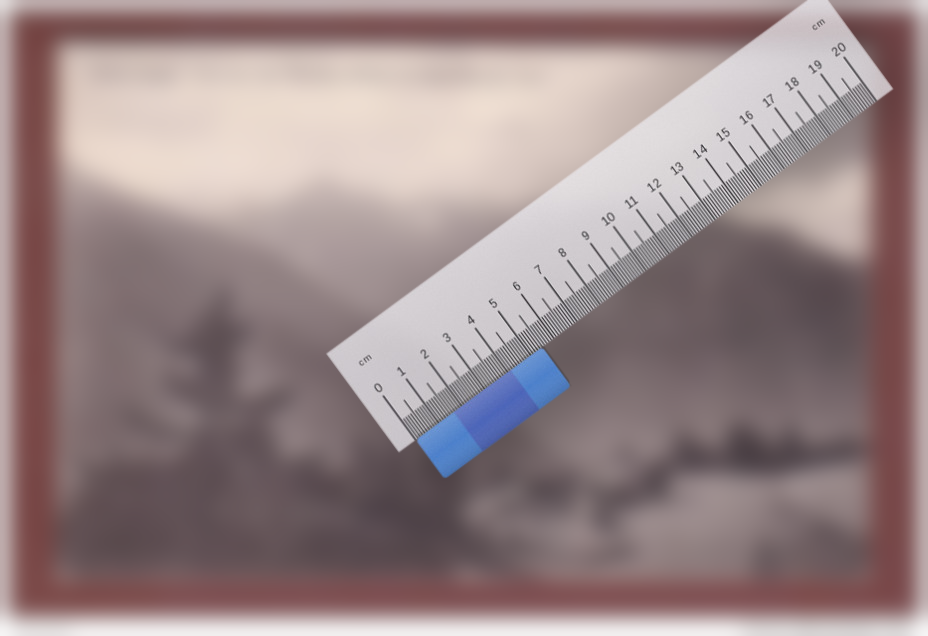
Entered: value=5.5 unit=cm
